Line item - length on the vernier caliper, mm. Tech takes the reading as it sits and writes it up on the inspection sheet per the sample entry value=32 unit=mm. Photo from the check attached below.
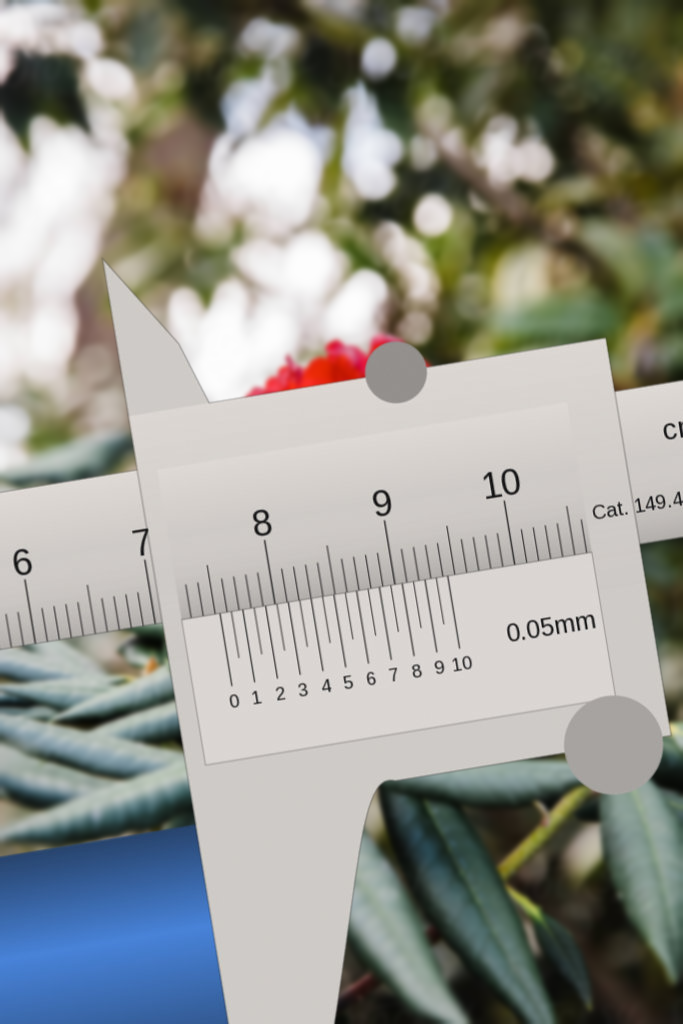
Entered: value=75.4 unit=mm
